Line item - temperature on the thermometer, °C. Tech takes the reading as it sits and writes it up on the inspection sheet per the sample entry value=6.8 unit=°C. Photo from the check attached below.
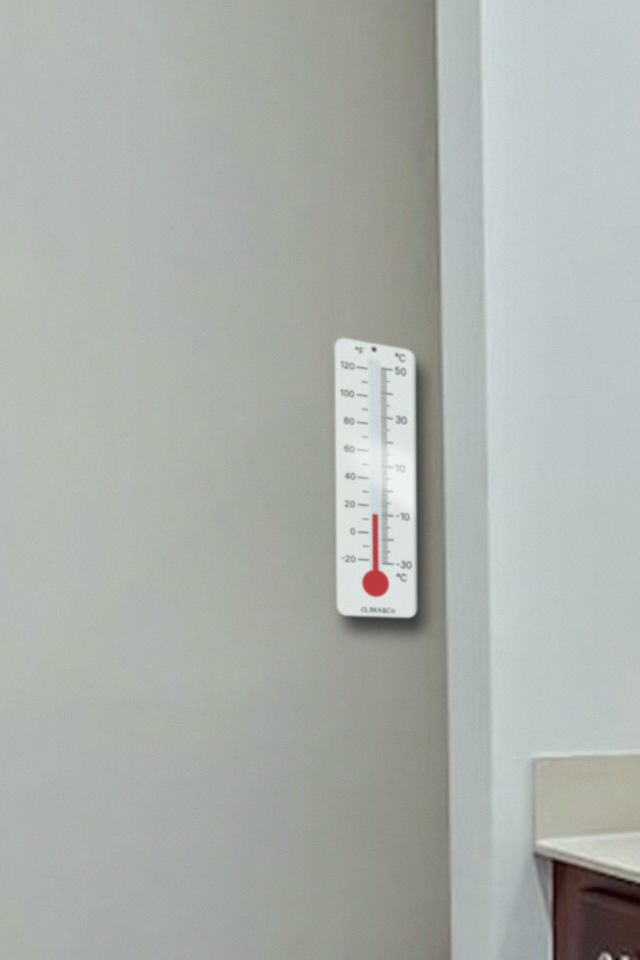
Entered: value=-10 unit=°C
